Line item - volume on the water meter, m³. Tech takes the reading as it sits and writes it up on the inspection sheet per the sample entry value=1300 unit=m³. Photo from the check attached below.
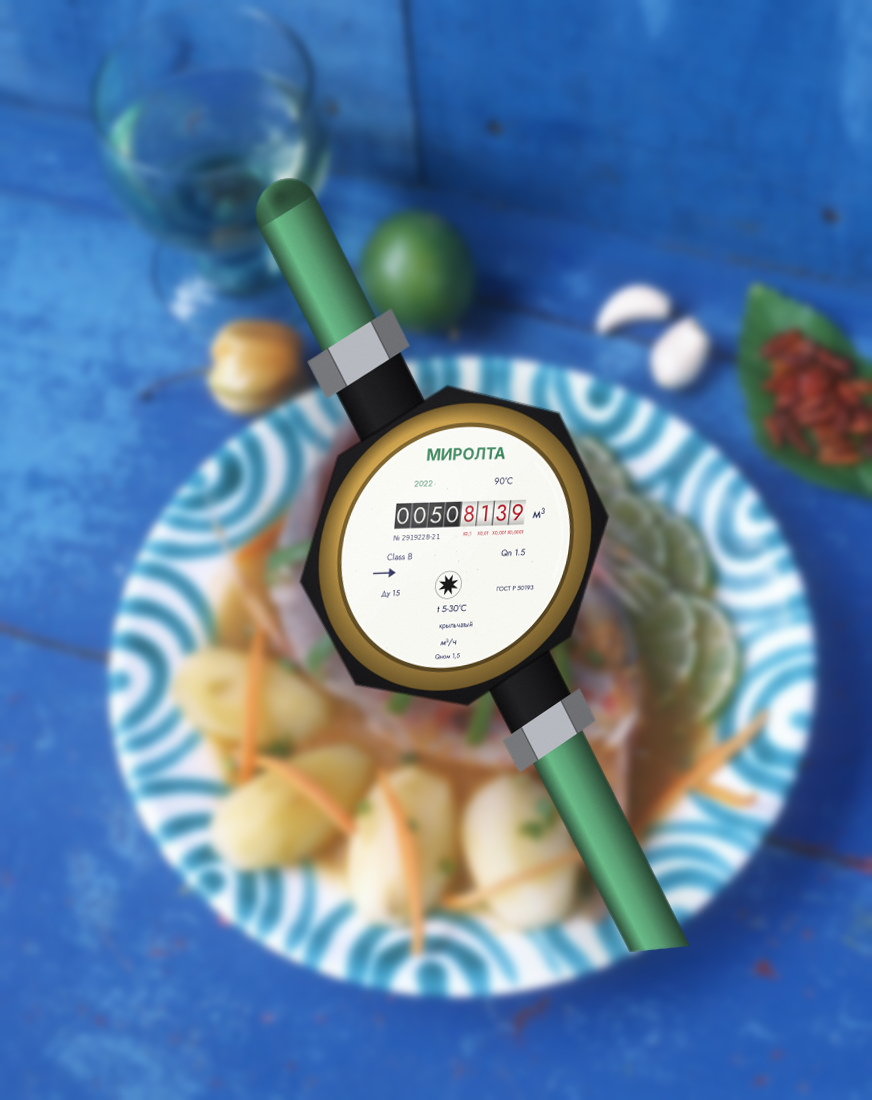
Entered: value=50.8139 unit=m³
